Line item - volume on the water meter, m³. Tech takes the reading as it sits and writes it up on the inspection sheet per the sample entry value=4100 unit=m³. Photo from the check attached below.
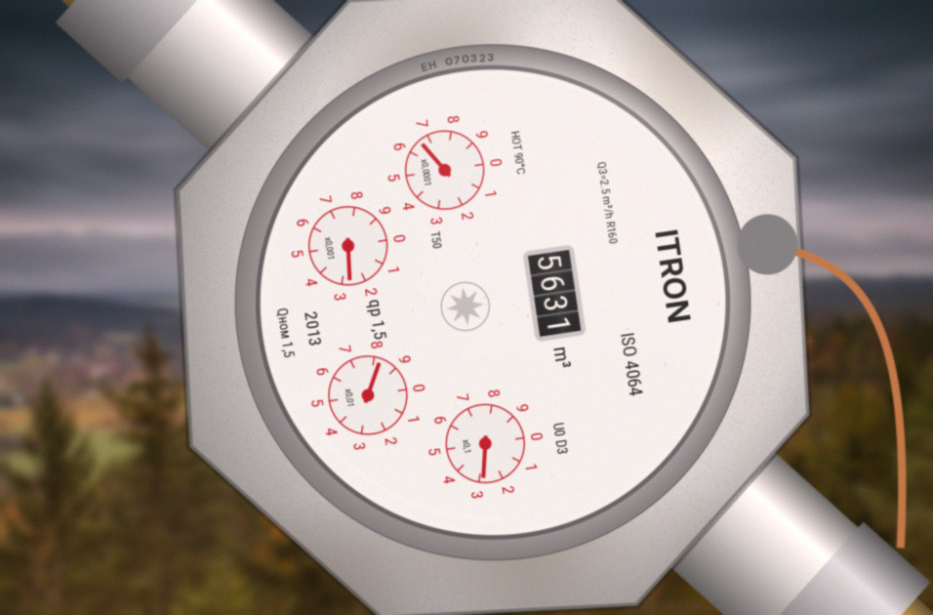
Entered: value=5631.2826 unit=m³
